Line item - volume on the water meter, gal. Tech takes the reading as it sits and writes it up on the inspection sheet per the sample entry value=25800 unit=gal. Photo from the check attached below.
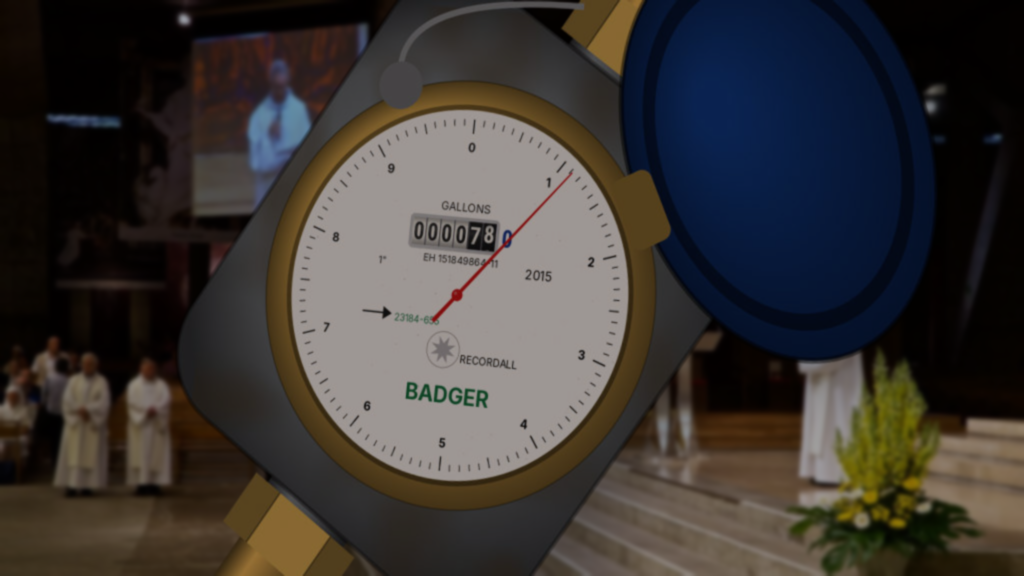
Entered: value=781.1 unit=gal
